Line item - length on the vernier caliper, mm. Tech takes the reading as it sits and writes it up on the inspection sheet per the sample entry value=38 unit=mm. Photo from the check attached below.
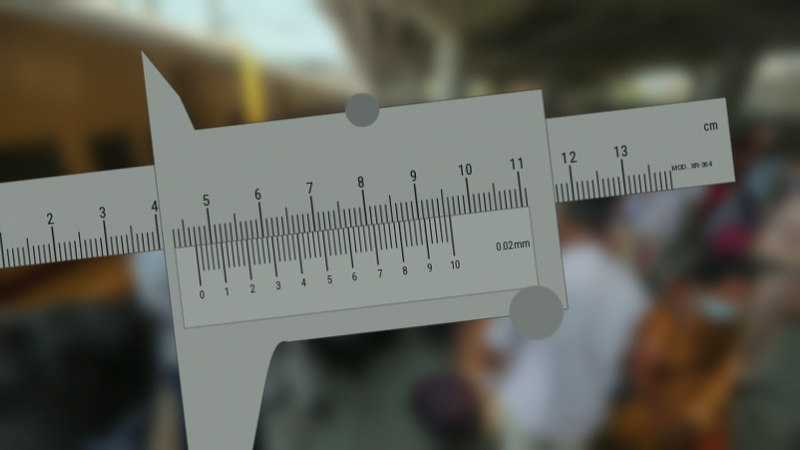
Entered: value=47.0 unit=mm
